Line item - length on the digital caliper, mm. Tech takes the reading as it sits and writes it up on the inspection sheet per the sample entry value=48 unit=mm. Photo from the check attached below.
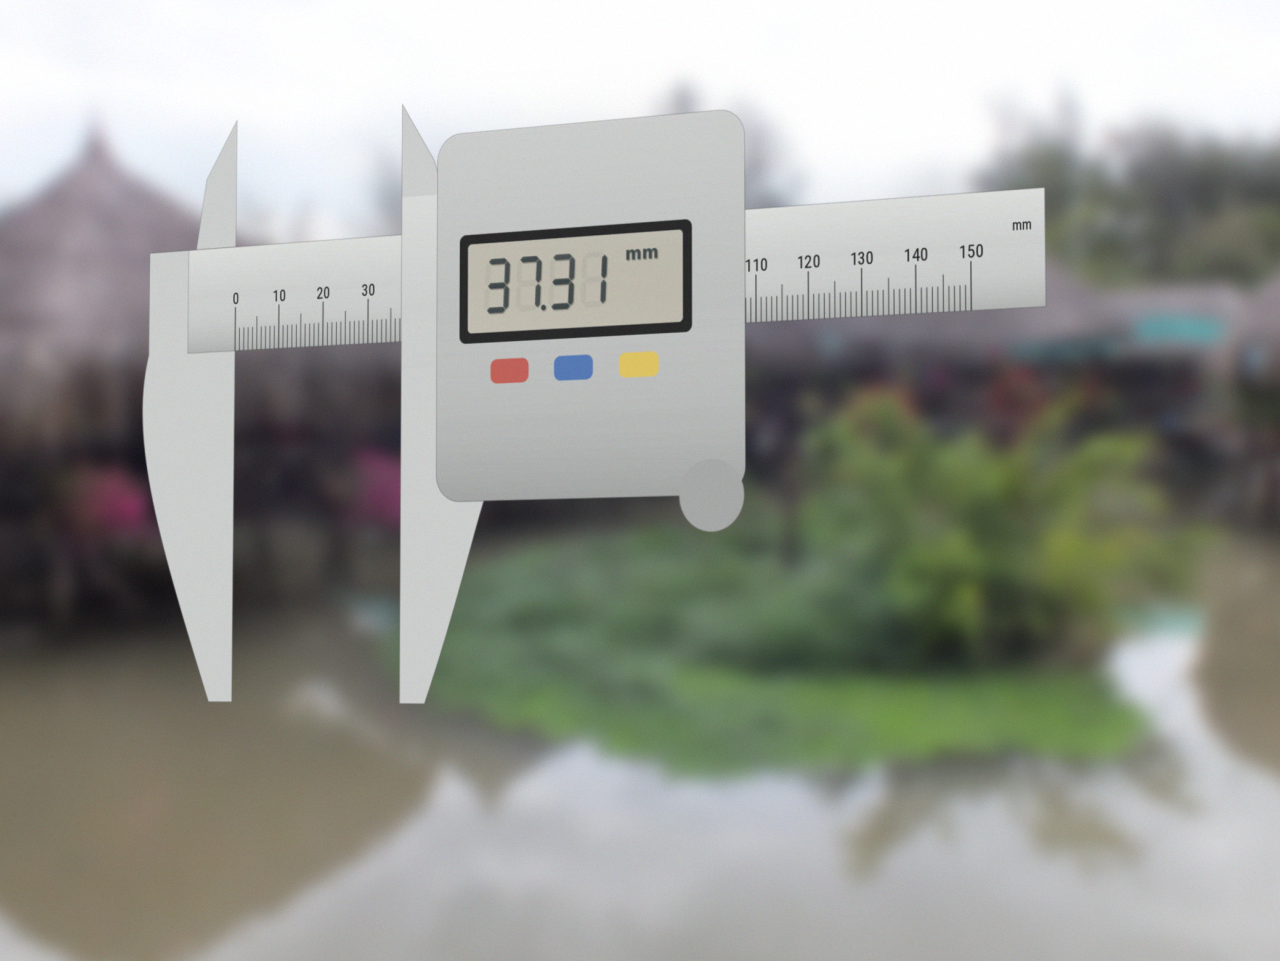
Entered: value=37.31 unit=mm
